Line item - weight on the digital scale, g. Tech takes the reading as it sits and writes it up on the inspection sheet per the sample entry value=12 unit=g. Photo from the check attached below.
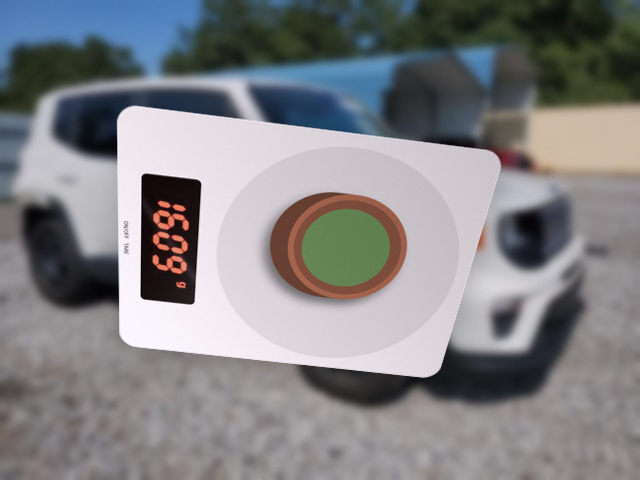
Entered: value=1609 unit=g
